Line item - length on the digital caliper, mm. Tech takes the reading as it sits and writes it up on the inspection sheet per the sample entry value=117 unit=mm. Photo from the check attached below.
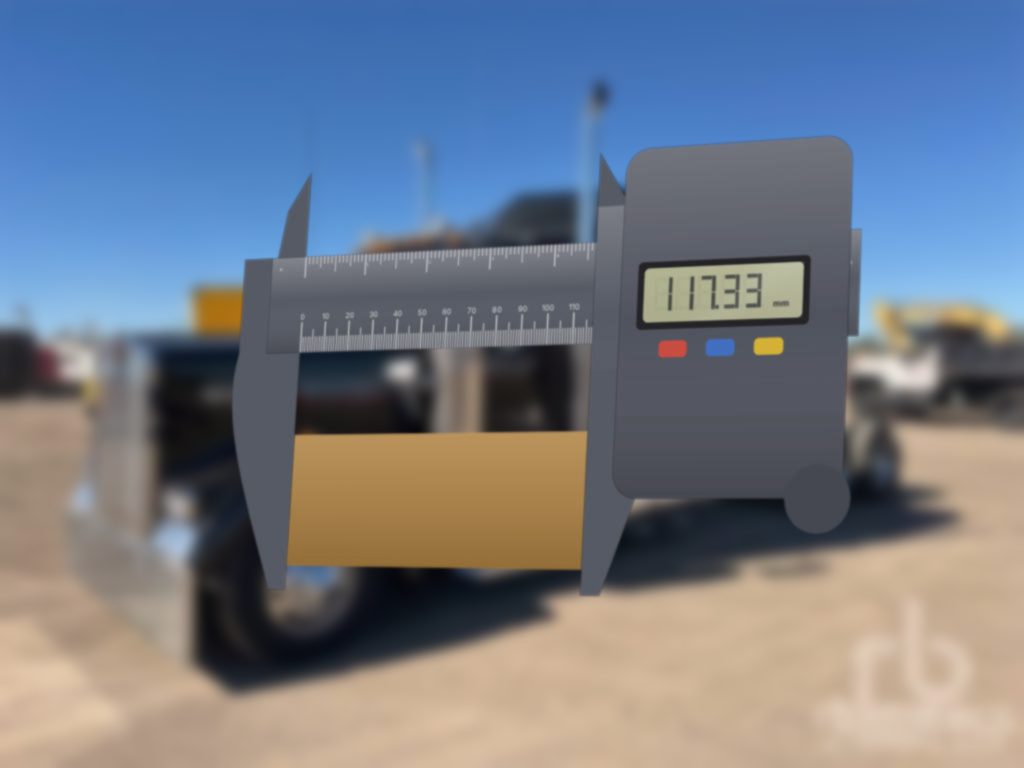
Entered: value=117.33 unit=mm
